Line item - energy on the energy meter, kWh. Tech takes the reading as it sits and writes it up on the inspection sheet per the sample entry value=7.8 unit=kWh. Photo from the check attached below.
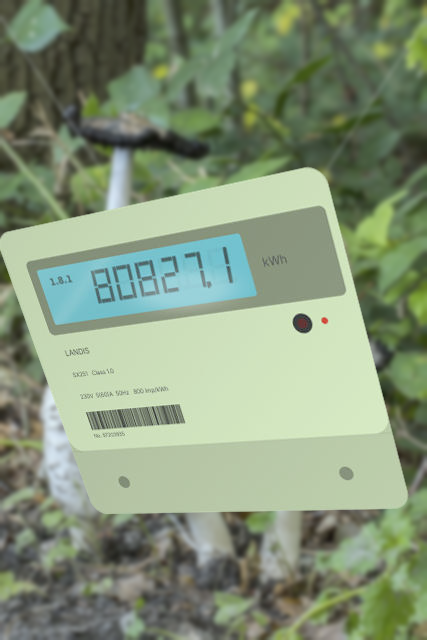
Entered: value=80827.1 unit=kWh
